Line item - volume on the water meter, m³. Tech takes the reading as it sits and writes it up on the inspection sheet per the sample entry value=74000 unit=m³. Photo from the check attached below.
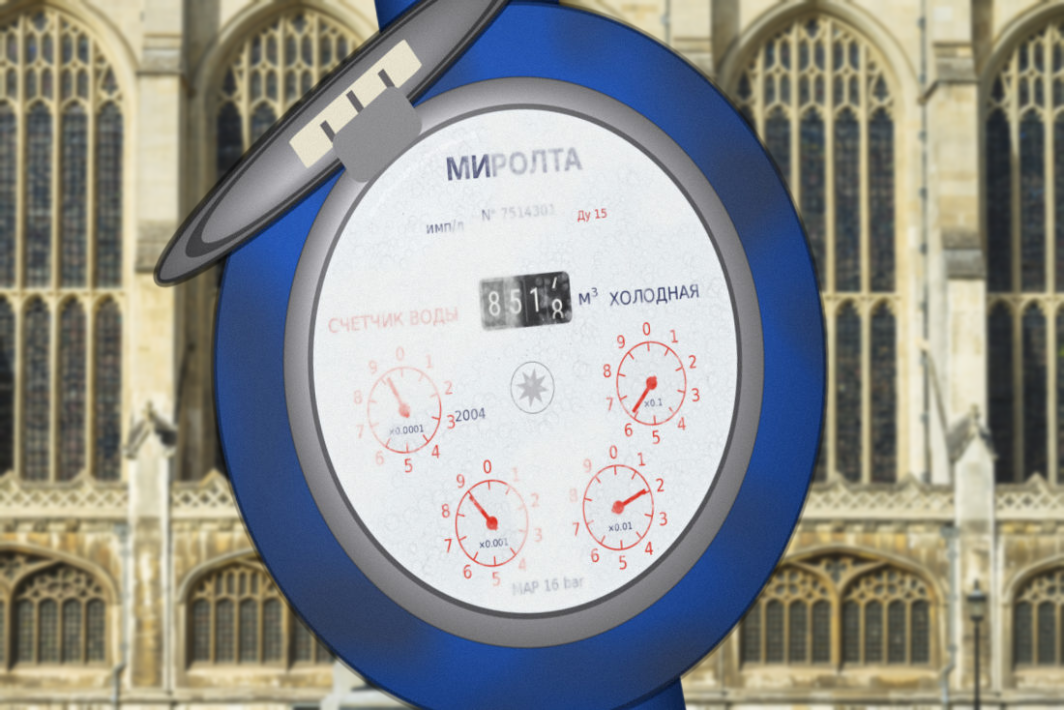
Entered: value=8517.6189 unit=m³
